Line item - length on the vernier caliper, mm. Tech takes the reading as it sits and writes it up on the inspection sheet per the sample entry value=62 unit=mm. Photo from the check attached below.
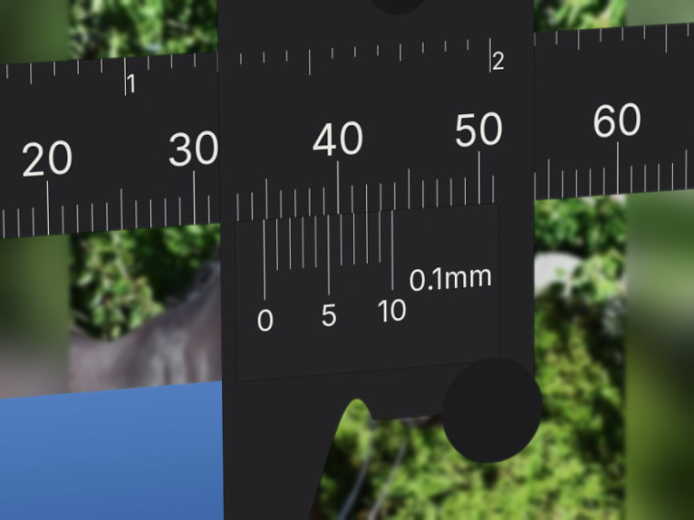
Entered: value=34.8 unit=mm
